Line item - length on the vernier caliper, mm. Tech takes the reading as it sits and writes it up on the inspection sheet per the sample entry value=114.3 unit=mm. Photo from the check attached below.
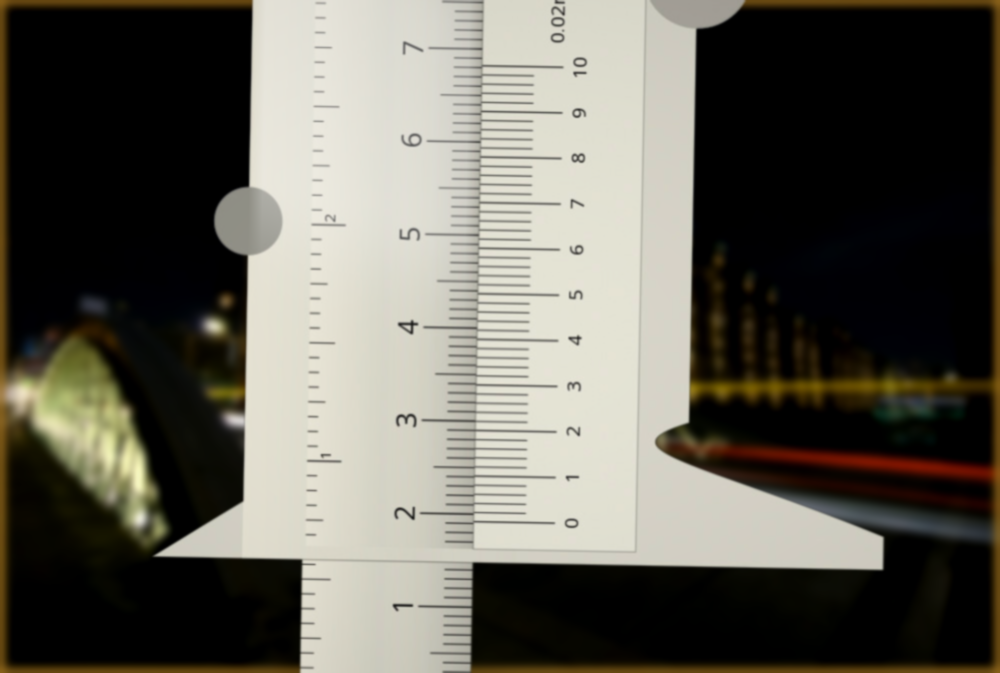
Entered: value=19.2 unit=mm
